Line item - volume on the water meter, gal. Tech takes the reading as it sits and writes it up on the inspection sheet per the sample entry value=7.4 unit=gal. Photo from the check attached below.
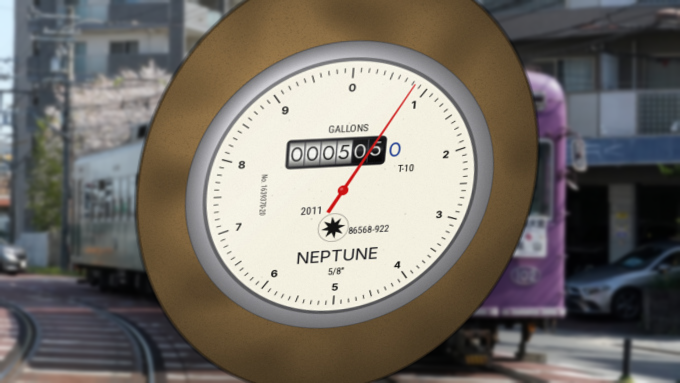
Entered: value=5050.8 unit=gal
